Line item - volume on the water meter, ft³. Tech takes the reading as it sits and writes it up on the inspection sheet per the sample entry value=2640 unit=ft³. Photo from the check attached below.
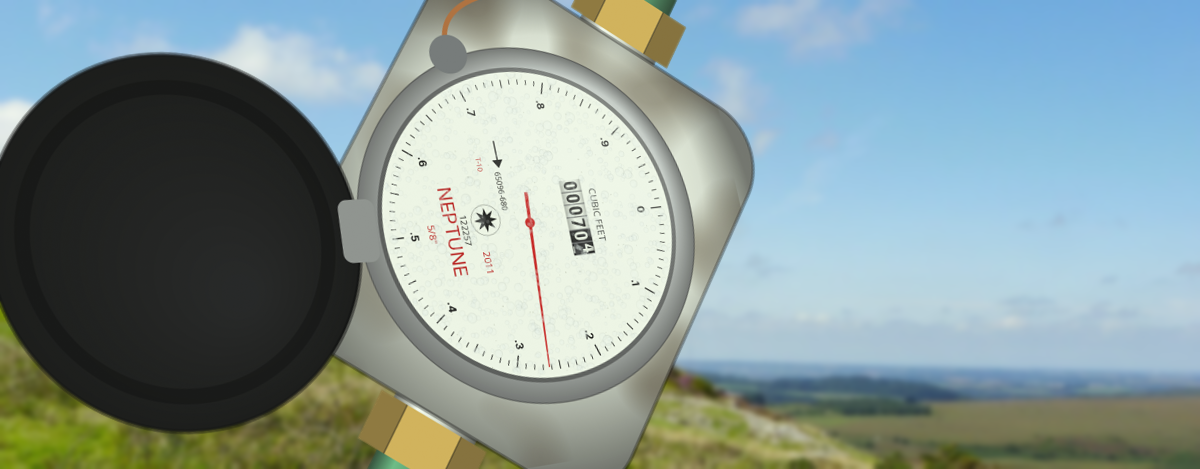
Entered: value=704.26 unit=ft³
